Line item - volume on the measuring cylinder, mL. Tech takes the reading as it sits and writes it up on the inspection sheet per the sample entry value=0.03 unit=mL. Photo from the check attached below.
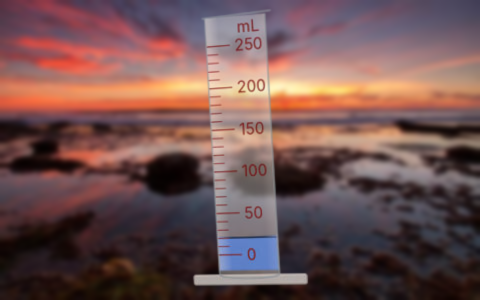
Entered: value=20 unit=mL
